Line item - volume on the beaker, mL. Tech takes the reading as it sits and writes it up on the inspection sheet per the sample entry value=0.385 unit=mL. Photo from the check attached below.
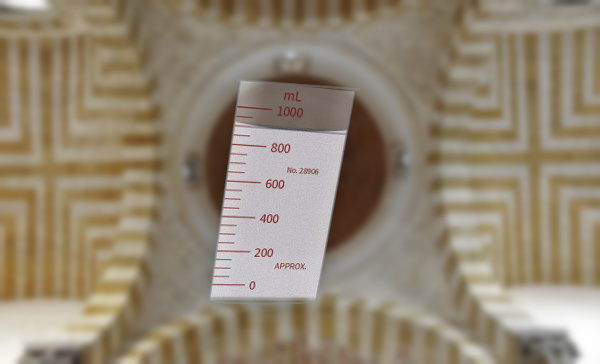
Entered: value=900 unit=mL
